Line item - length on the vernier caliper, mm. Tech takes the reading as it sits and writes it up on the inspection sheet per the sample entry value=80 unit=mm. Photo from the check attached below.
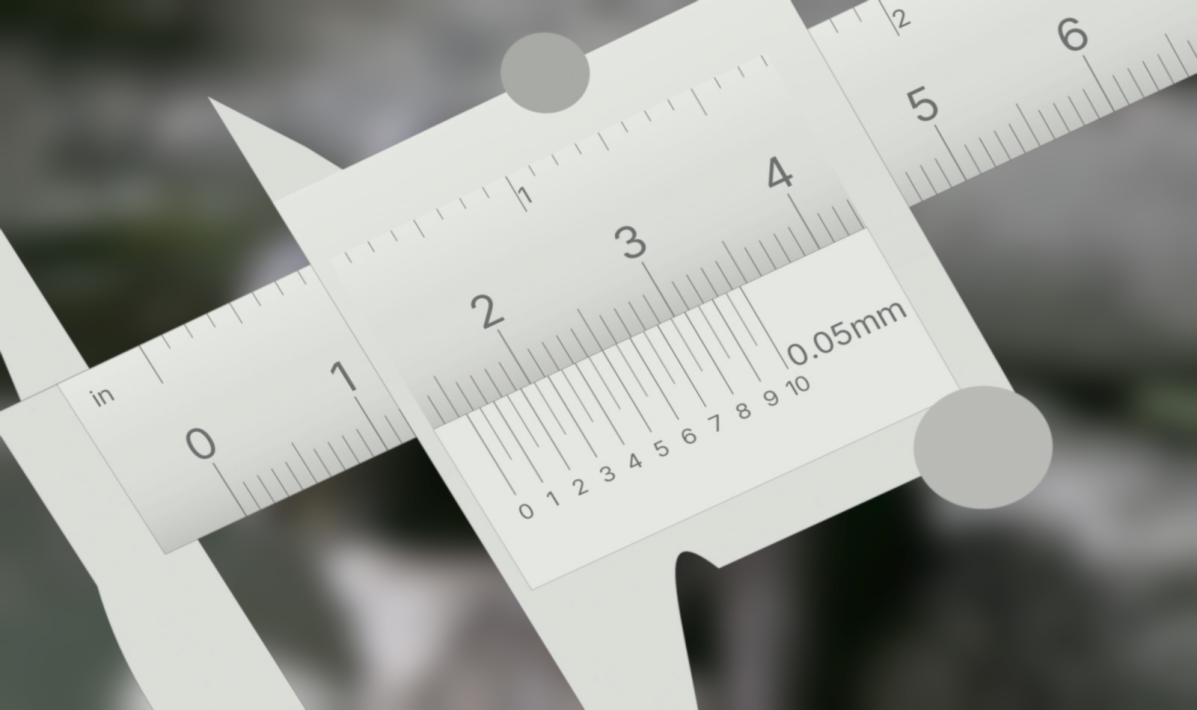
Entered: value=15.5 unit=mm
